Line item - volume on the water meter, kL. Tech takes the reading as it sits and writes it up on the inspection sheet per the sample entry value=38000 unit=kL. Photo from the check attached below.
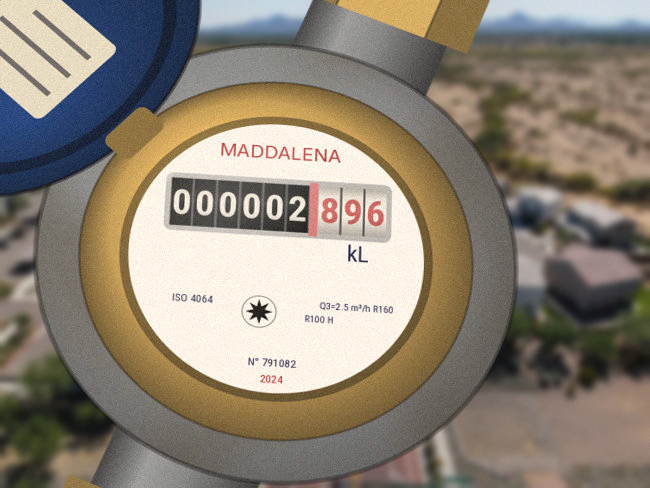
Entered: value=2.896 unit=kL
